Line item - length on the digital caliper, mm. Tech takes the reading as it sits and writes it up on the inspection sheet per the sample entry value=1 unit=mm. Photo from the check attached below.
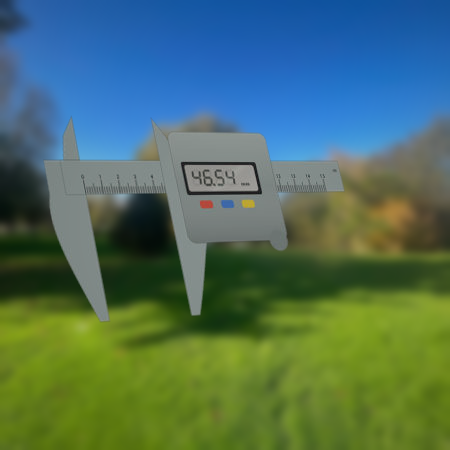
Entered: value=46.54 unit=mm
